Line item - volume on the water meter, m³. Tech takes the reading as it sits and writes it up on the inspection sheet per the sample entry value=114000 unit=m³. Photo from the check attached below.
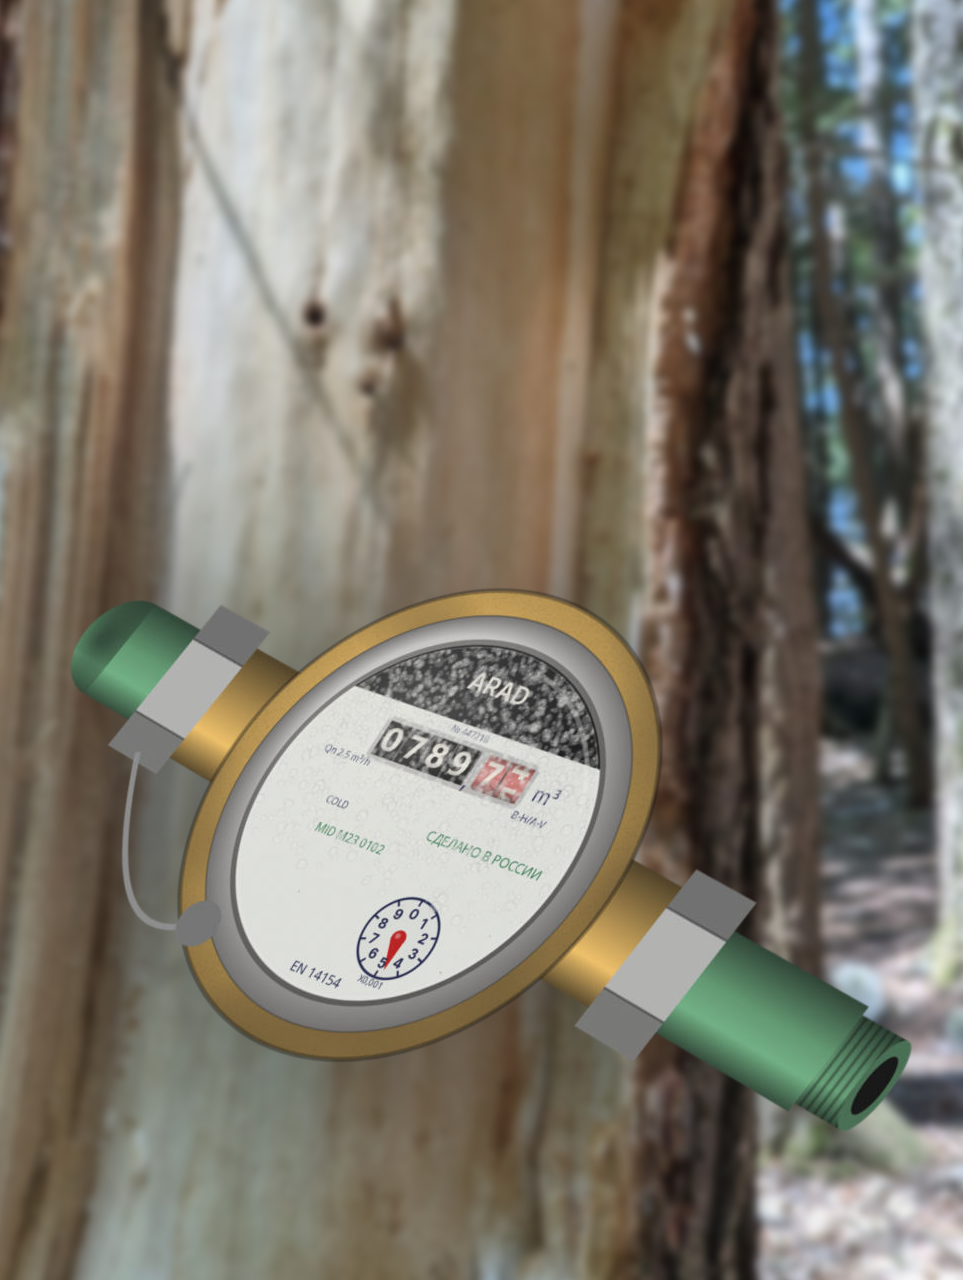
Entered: value=789.744 unit=m³
